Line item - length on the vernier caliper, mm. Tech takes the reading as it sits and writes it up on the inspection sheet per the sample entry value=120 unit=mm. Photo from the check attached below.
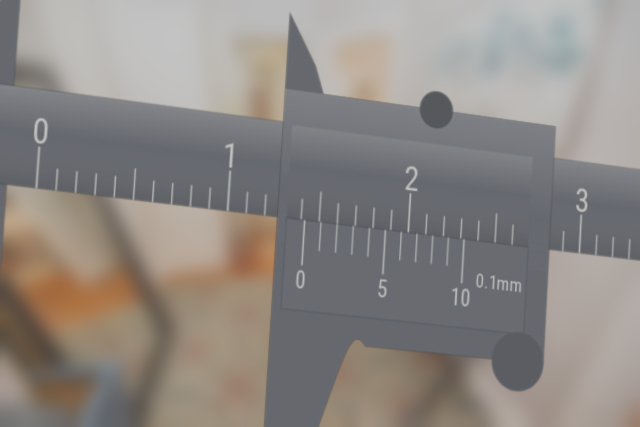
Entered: value=14.2 unit=mm
